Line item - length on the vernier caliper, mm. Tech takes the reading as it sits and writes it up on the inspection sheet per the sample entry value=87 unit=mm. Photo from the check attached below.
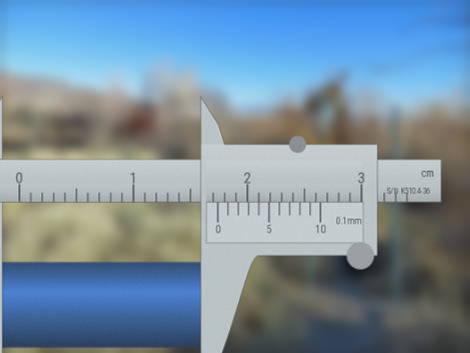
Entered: value=17.4 unit=mm
